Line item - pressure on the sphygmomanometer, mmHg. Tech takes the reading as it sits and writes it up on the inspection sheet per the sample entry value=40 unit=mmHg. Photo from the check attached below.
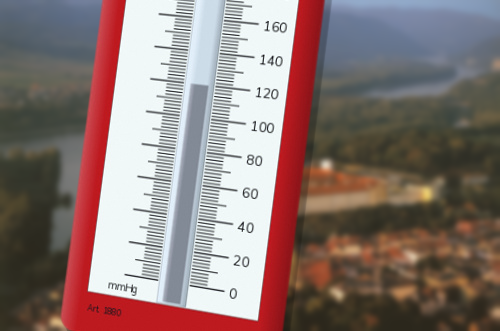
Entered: value=120 unit=mmHg
